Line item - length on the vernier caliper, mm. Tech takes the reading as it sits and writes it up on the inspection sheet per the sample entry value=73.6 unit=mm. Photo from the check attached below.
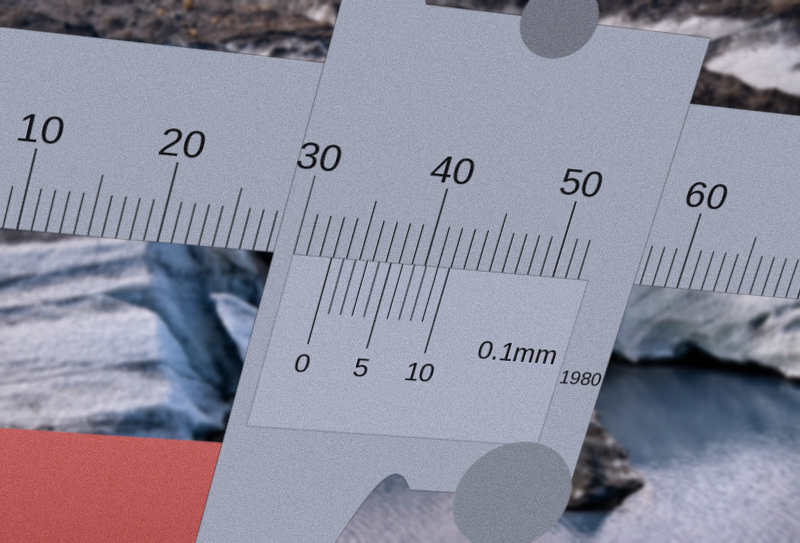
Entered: value=32.9 unit=mm
